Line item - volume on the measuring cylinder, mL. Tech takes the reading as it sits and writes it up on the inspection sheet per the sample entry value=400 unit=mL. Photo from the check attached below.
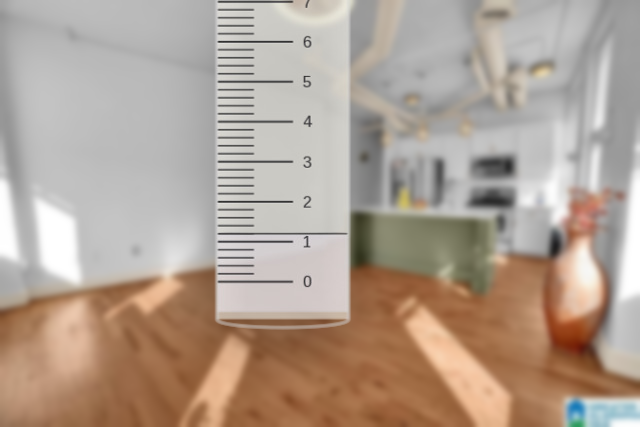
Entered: value=1.2 unit=mL
